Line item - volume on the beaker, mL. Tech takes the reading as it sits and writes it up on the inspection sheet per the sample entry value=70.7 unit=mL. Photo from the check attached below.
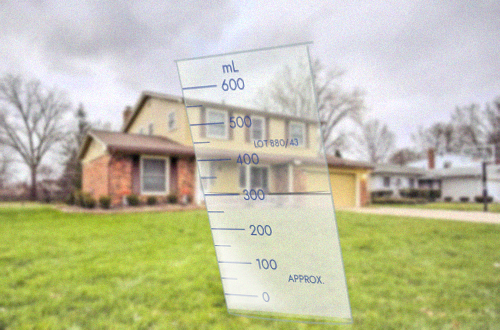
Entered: value=300 unit=mL
